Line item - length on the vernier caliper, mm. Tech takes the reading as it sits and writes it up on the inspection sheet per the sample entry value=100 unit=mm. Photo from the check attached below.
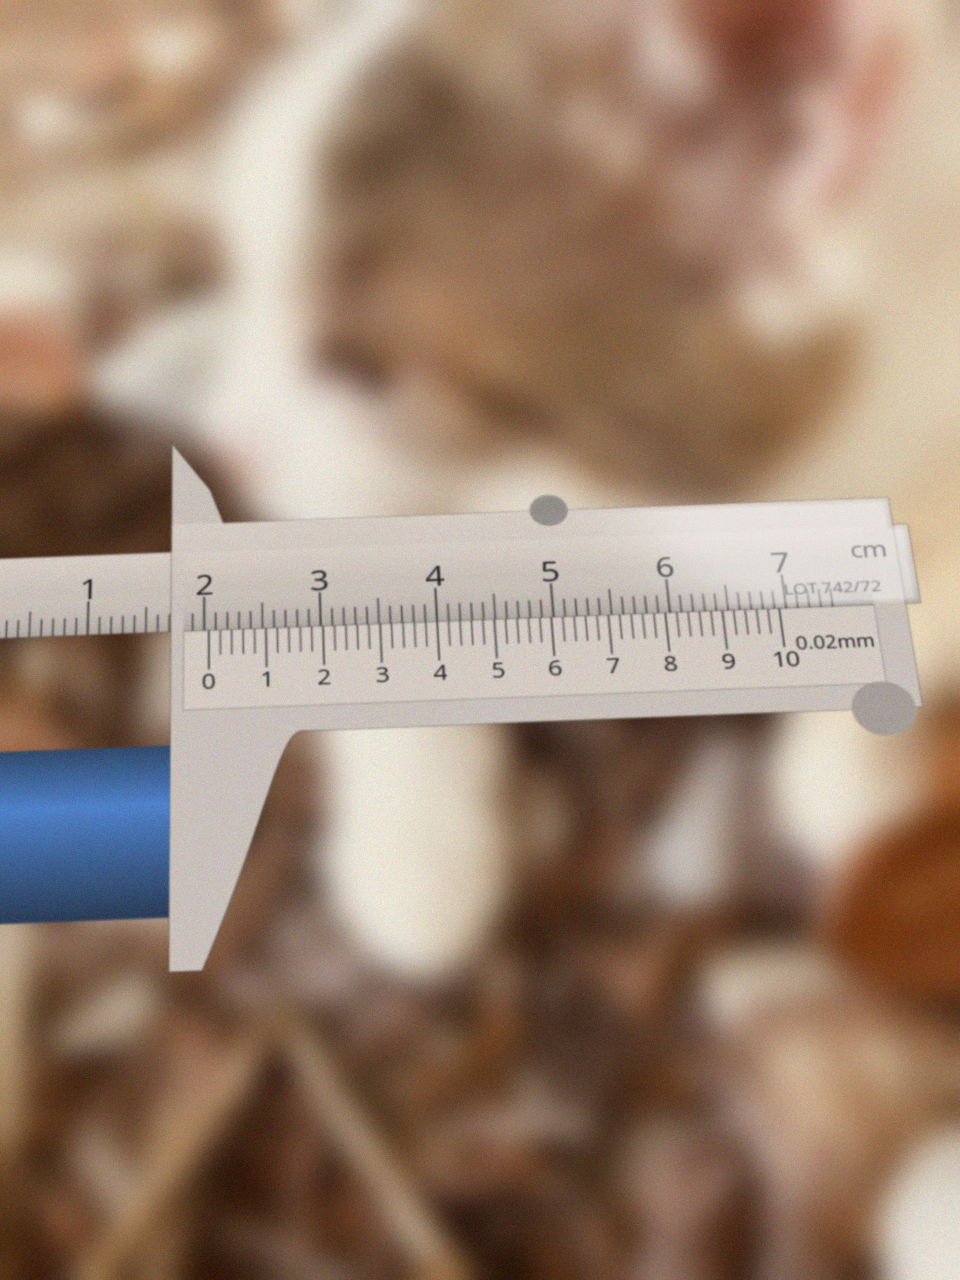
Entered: value=20.4 unit=mm
